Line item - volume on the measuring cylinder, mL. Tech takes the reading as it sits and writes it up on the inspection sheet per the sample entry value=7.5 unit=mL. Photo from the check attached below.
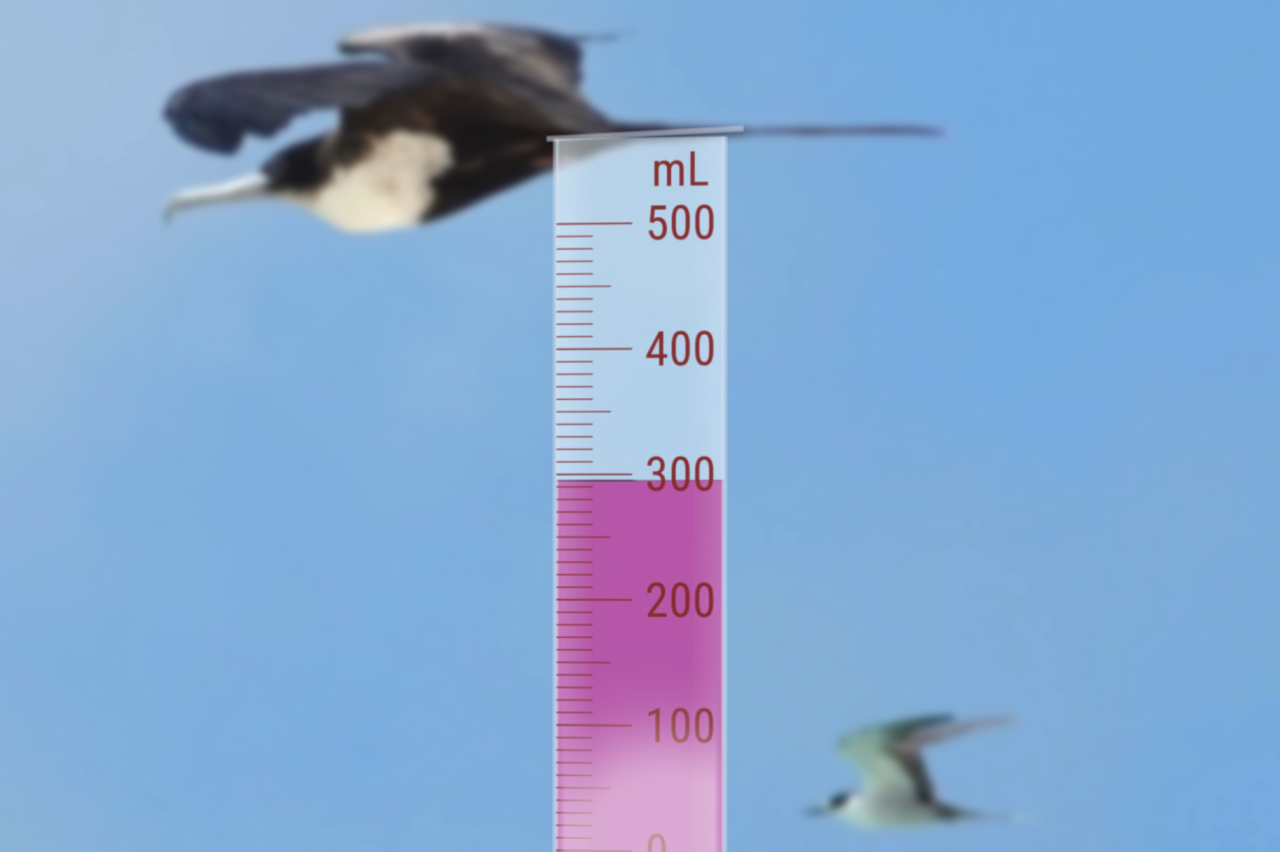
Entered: value=295 unit=mL
